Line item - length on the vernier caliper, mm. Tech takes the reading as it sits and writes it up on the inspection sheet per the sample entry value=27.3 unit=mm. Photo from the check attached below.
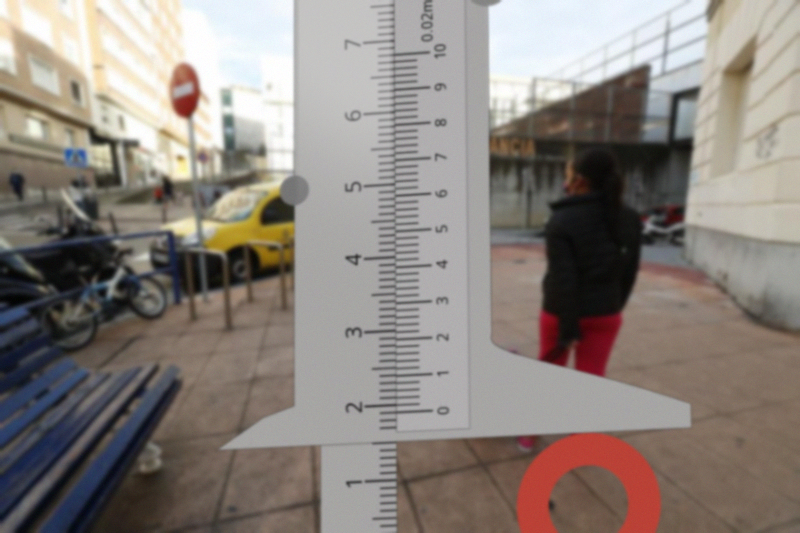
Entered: value=19.0 unit=mm
